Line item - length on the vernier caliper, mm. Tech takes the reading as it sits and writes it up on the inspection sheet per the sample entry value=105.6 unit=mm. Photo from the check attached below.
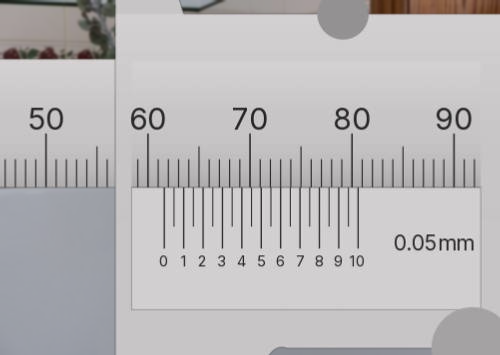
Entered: value=61.6 unit=mm
